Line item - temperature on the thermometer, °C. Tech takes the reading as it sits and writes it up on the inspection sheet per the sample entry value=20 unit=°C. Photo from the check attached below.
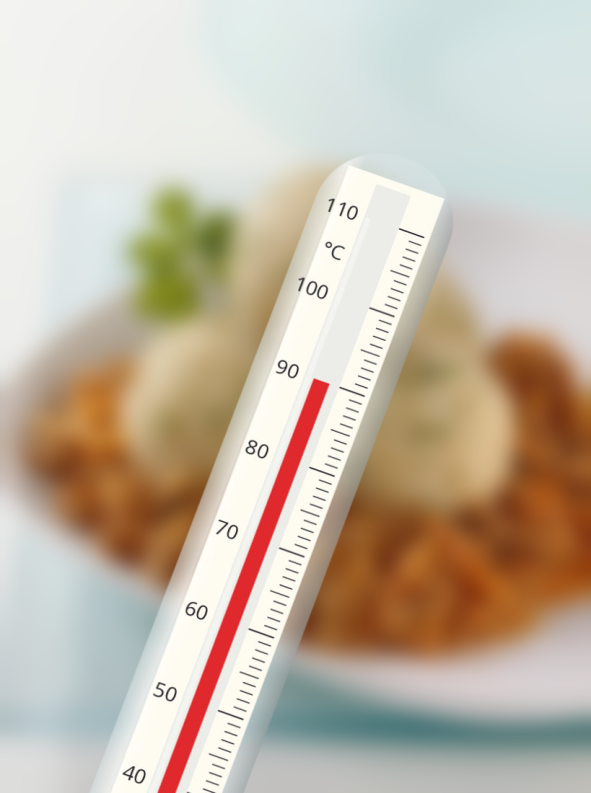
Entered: value=90 unit=°C
